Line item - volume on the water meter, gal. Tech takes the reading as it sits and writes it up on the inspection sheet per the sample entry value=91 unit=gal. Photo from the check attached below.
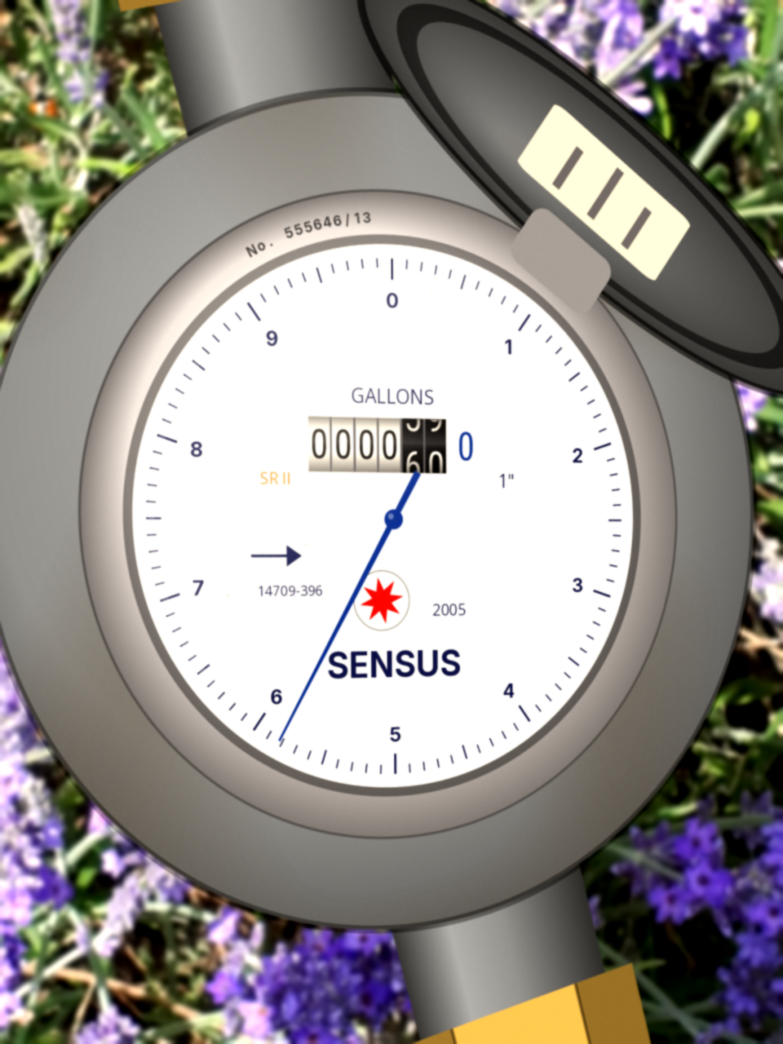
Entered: value=595.8 unit=gal
